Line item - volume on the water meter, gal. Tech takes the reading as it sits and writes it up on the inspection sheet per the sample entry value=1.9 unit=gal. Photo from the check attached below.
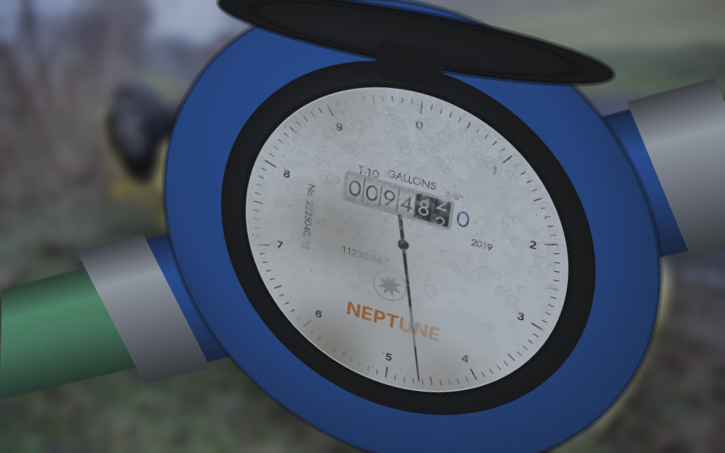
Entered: value=94824.6 unit=gal
